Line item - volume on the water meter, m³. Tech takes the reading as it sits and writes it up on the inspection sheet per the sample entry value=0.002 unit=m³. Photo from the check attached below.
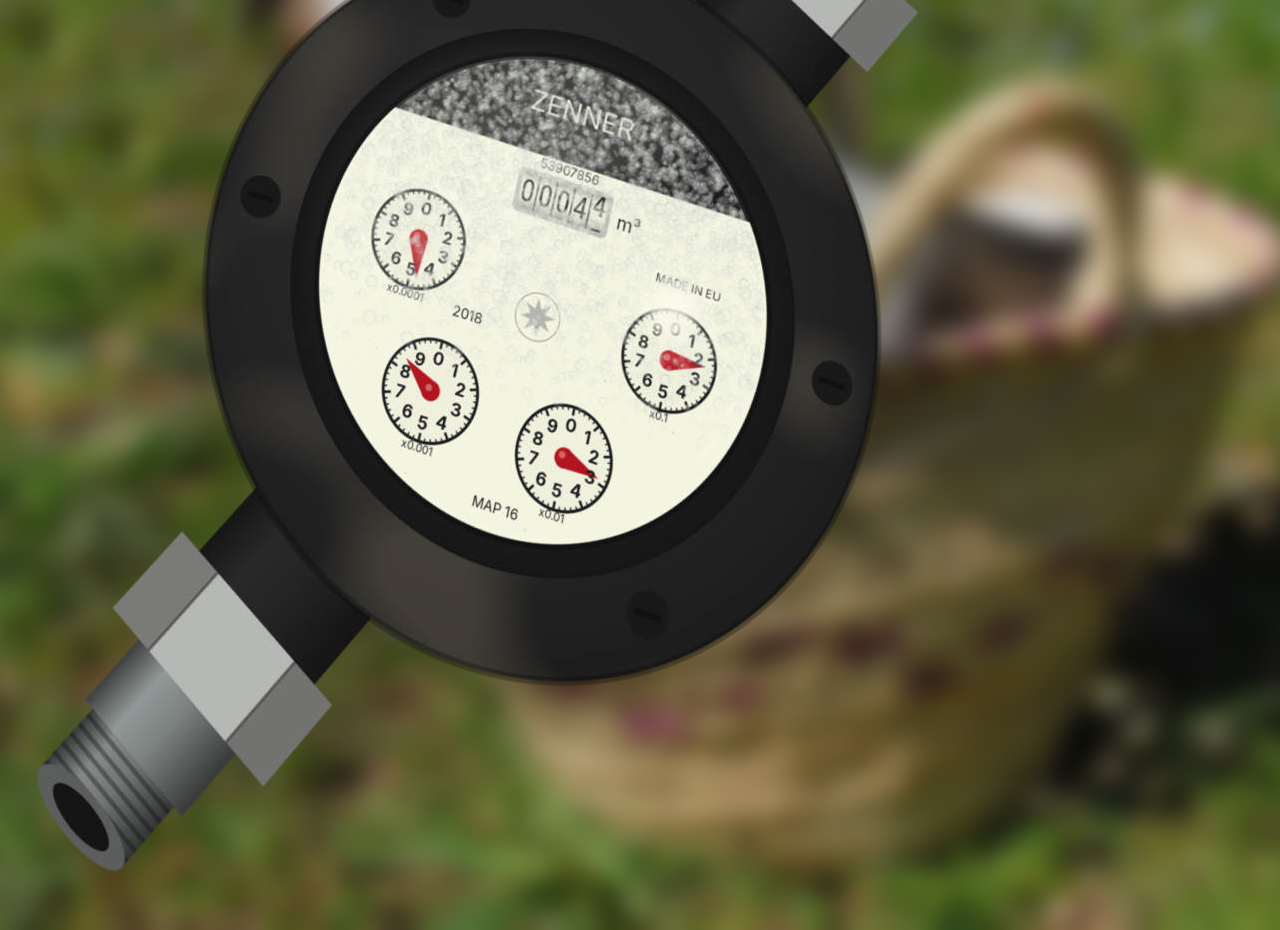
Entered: value=44.2284 unit=m³
